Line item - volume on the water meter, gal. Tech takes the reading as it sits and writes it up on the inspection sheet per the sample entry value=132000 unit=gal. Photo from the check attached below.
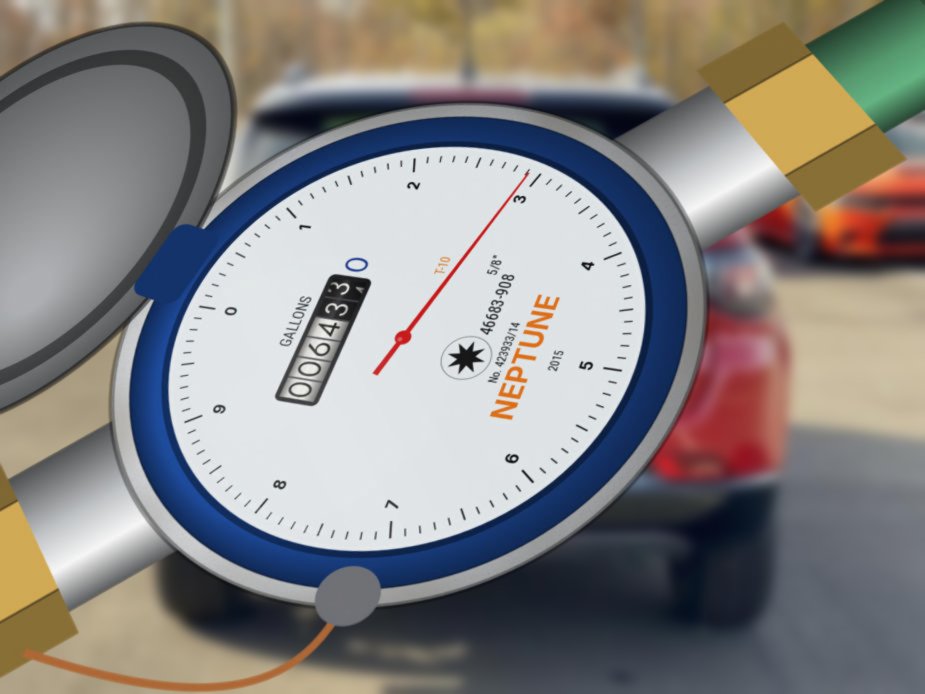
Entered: value=64332.9 unit=gal
